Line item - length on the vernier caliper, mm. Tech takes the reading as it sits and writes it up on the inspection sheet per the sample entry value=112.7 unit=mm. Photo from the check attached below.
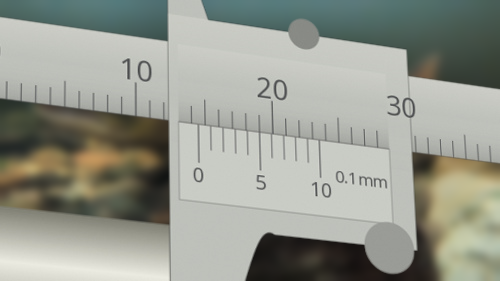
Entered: value=14.5 unit=mm
